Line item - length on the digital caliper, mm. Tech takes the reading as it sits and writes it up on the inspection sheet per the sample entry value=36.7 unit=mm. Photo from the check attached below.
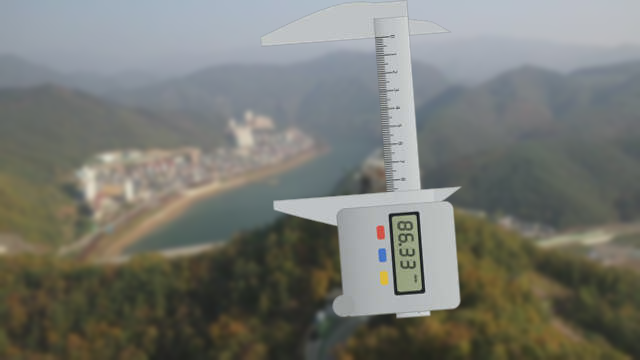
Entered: value=86.33 unit=mm
